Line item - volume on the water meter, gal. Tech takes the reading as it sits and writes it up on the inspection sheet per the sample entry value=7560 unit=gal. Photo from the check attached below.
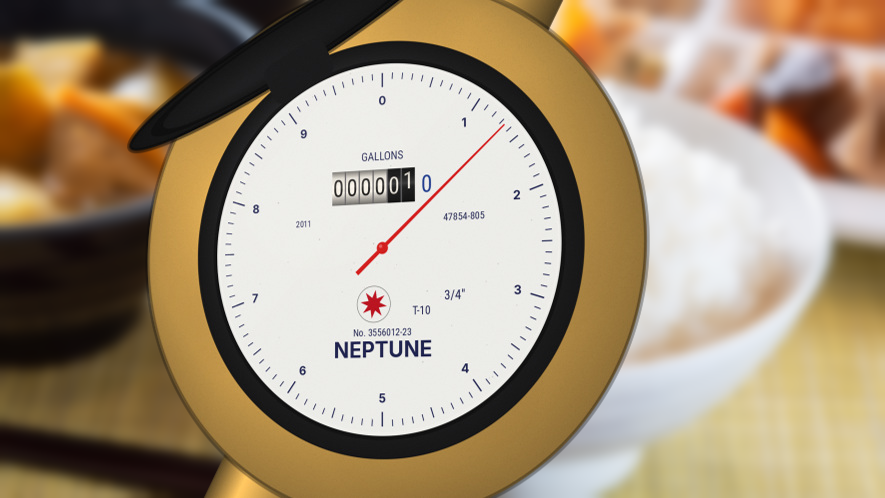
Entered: value=11.3 unit=gal
